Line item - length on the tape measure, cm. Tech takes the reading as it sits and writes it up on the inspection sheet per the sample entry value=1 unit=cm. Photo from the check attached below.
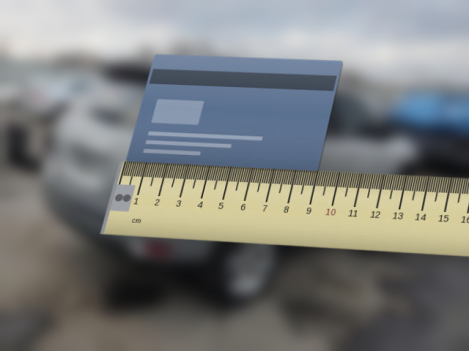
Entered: value=9 unit=cm
